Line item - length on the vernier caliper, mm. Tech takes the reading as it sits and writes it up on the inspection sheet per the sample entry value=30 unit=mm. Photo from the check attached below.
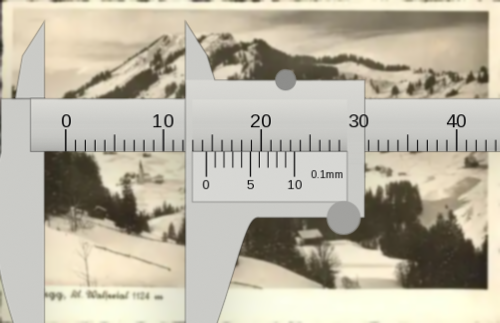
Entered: value=14.4 unit=mm
